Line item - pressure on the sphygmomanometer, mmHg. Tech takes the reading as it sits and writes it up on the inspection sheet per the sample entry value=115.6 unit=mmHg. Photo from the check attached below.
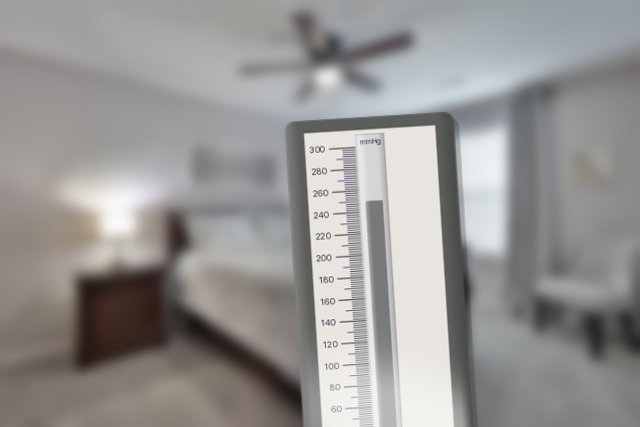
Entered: value=250 unit=mmHg
